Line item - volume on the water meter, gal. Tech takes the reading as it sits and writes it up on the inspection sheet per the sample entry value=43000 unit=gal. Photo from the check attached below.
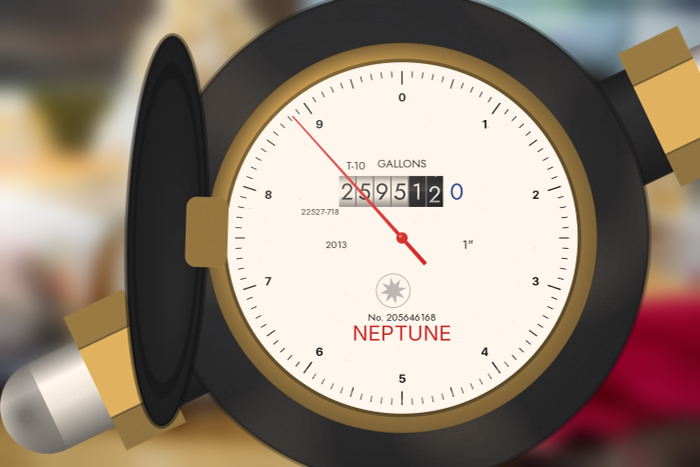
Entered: value=2595118.8 unit=gal
